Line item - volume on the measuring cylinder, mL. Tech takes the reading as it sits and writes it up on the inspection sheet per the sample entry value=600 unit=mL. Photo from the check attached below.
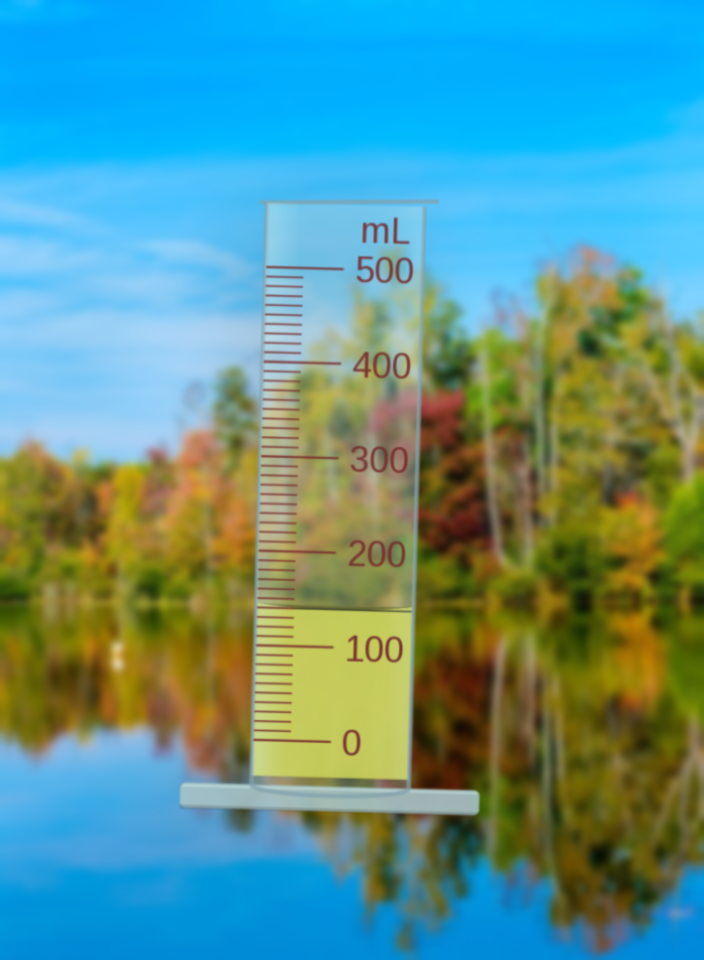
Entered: value=140 unit=mL
